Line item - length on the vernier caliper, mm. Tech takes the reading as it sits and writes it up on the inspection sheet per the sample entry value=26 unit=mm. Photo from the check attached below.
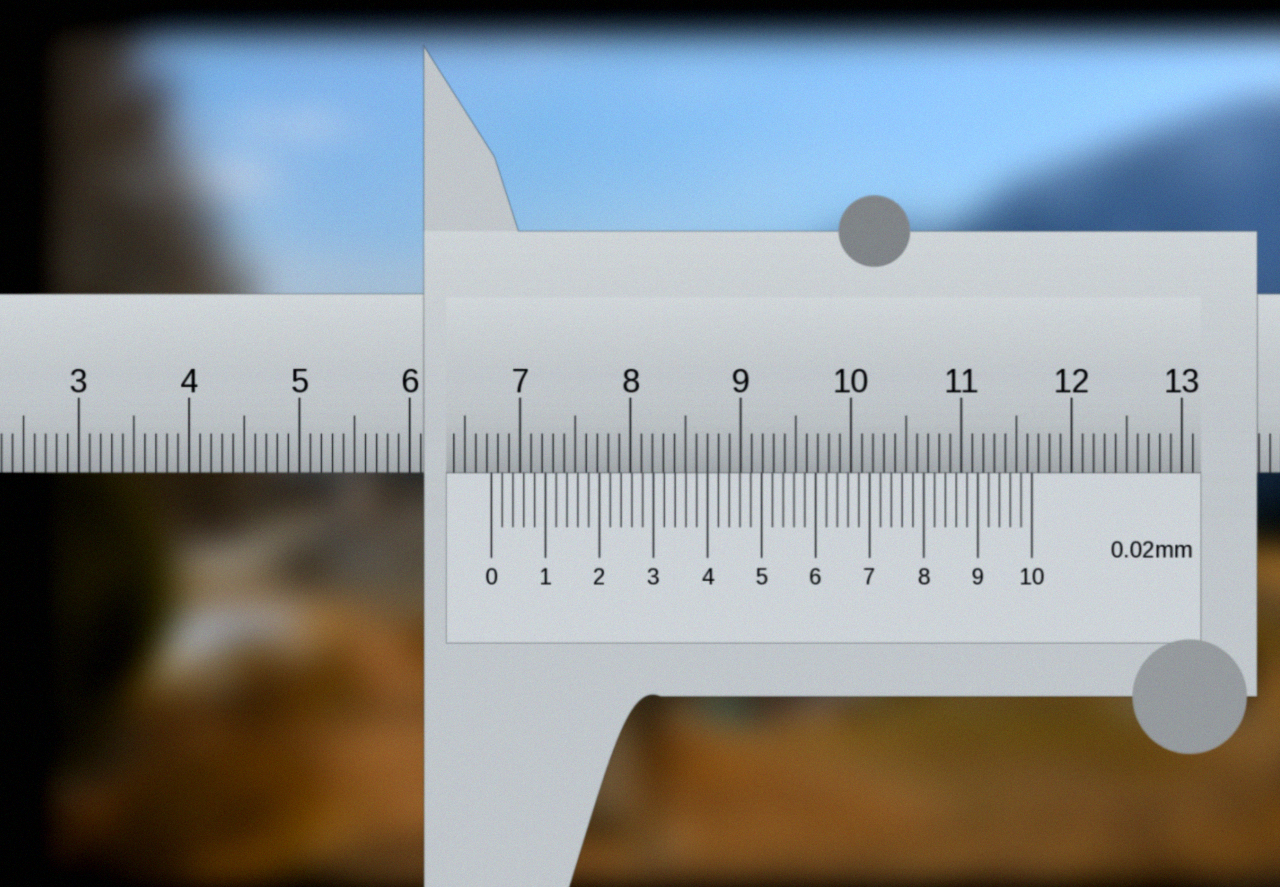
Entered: value=67.4 unit=mm
